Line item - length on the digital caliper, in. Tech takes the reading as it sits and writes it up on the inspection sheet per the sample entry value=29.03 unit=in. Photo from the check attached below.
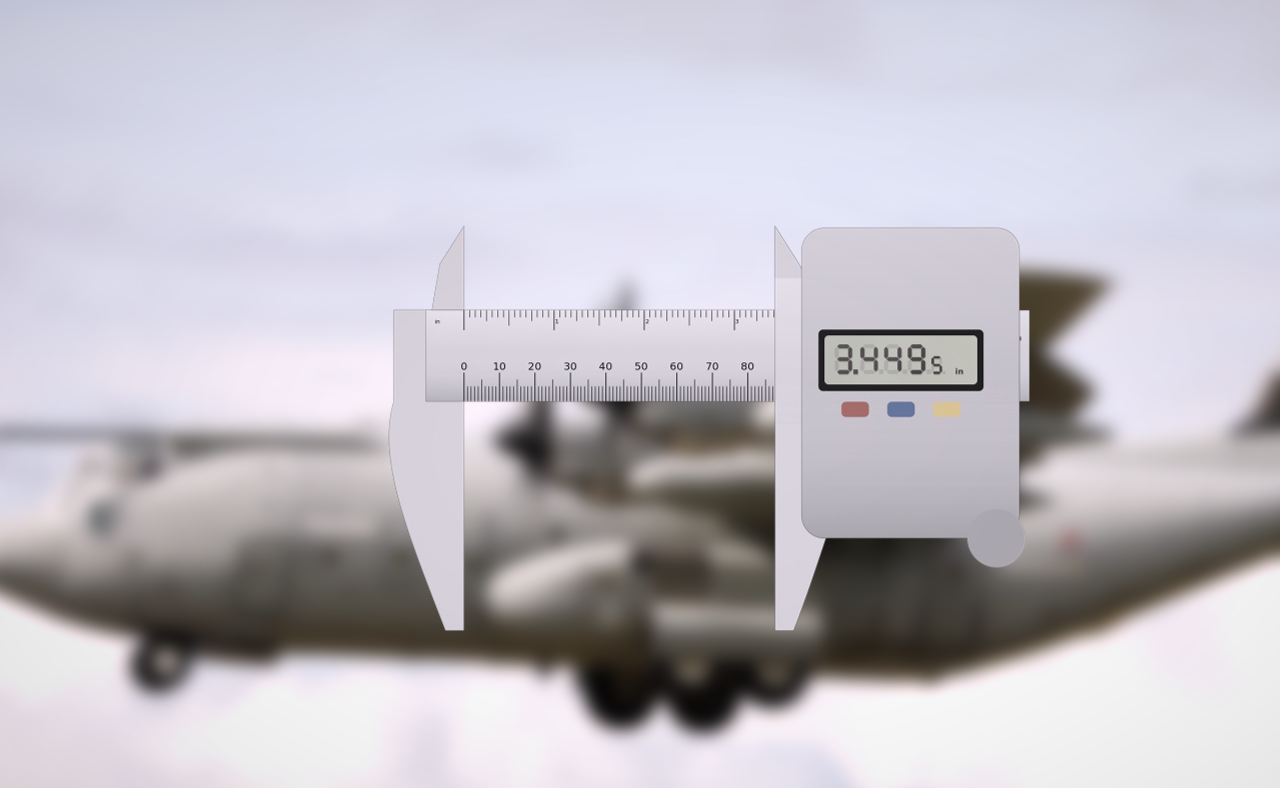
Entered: value=3.4495 unit=in
